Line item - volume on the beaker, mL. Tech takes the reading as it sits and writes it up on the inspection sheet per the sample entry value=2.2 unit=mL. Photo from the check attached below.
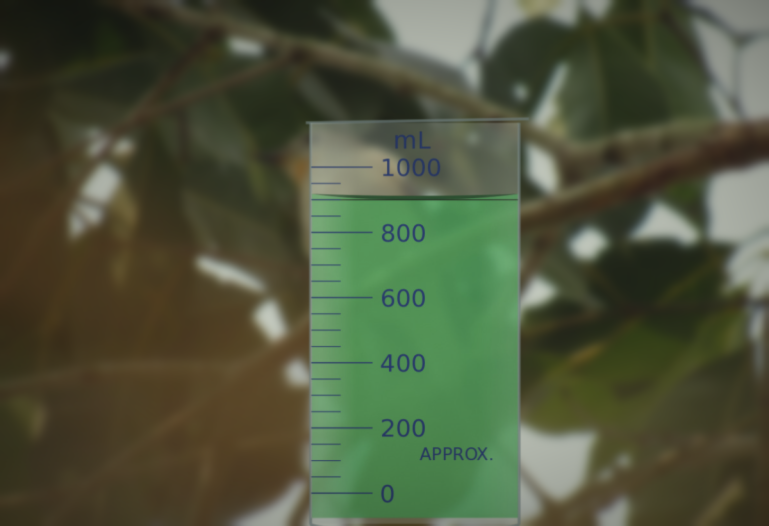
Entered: value=900 unit=mL
